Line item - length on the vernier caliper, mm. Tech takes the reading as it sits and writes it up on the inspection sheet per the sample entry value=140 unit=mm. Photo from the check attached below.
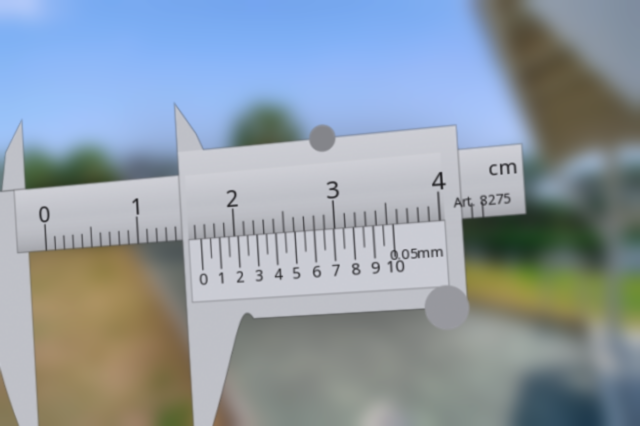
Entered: value=16.6 unit=mm
